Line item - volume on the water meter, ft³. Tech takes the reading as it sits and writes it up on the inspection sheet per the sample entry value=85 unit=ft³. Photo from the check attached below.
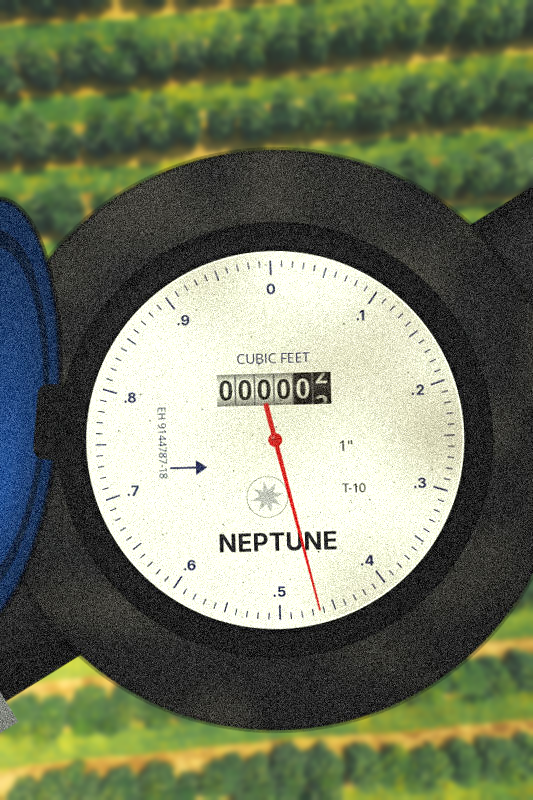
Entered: value=2.46 unit=ft³
